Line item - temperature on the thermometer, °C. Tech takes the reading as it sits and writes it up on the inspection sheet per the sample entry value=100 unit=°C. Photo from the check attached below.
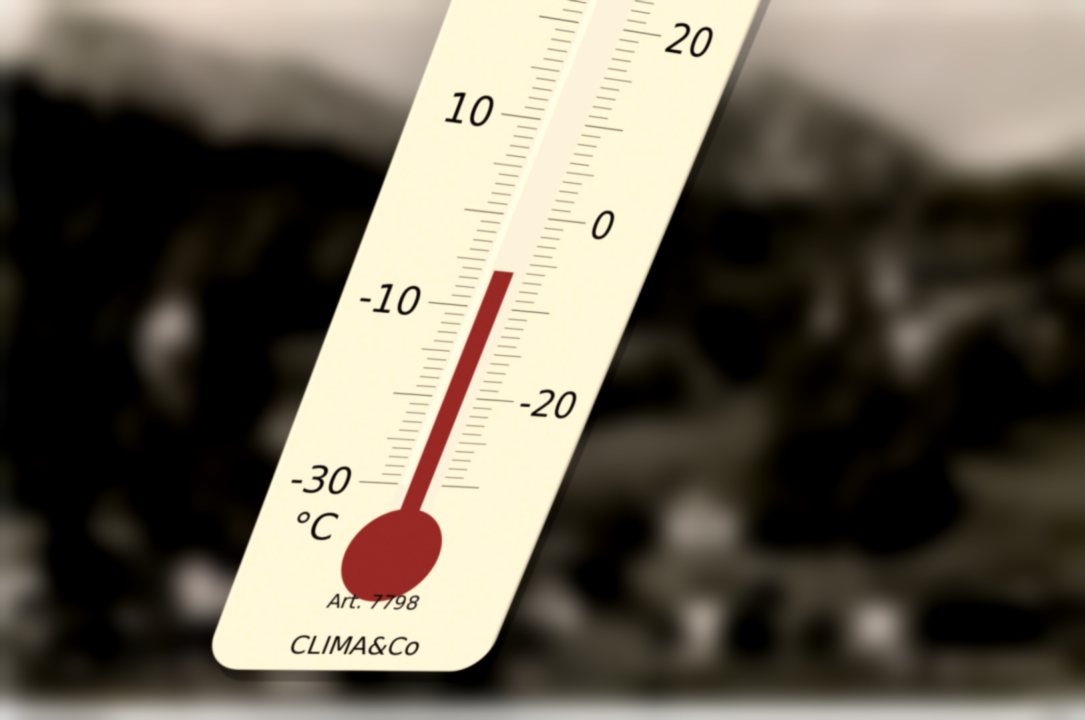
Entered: value=-6 unit=°C
